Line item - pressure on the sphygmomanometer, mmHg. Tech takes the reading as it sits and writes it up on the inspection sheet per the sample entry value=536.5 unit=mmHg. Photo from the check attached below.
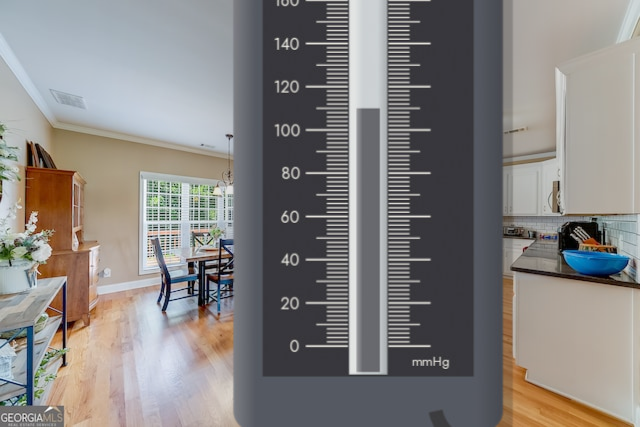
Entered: value=110 unit=mmHg
